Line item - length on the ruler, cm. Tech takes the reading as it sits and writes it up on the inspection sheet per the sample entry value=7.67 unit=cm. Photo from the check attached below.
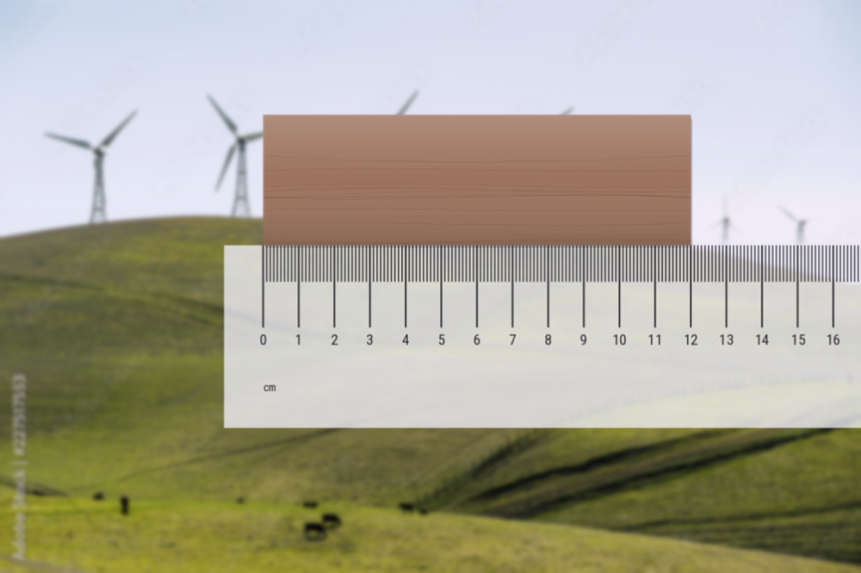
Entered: value=12 unit=cm
